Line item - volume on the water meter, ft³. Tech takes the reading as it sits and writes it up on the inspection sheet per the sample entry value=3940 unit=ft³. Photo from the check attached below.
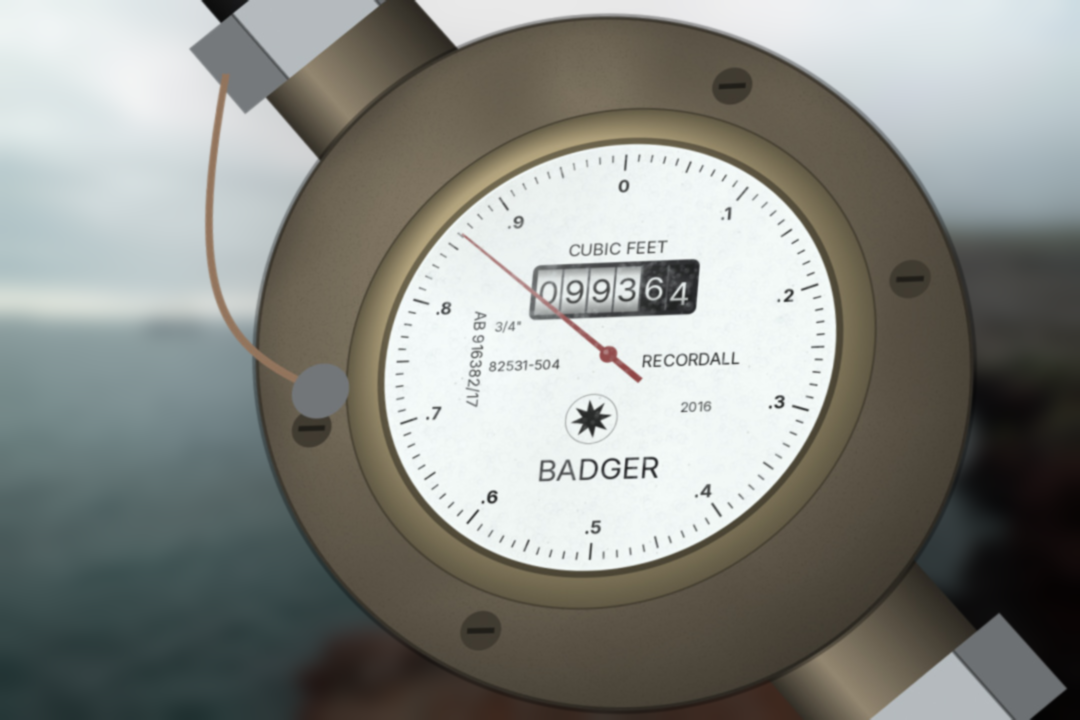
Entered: value=99363.86 unit=ft³
